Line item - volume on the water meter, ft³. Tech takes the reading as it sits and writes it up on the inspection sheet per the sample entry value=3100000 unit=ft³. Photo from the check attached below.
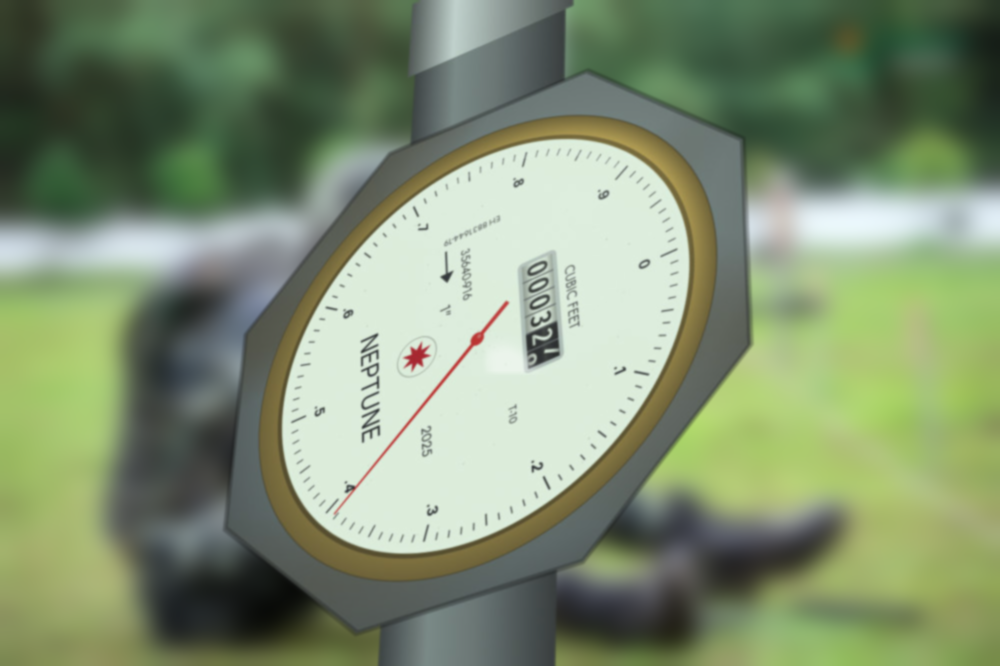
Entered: value=327.39 unit=ft³
